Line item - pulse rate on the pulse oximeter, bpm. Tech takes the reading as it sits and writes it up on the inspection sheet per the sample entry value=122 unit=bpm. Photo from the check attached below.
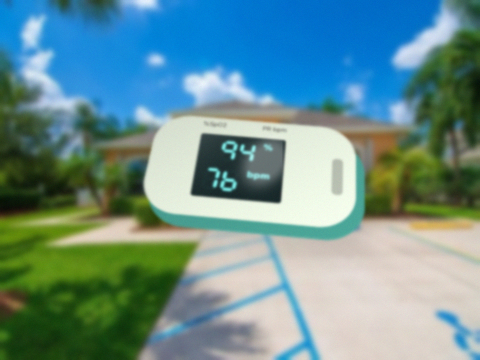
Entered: value=76 unit=bpm
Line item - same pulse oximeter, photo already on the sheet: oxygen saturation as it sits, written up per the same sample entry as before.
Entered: value=94 unit=%
